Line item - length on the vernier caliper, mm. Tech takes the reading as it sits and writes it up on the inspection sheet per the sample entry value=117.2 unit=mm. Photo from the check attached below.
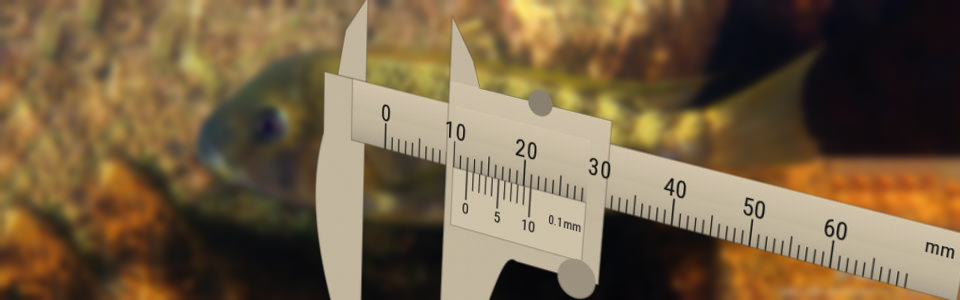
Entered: value=12.0 unit=mm
